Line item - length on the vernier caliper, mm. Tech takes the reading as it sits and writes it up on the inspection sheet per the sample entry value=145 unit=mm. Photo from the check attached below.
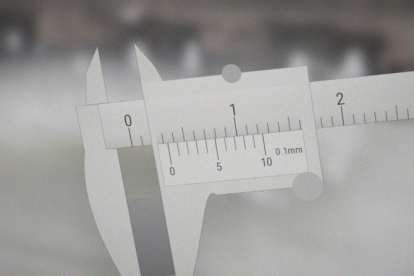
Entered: value=3.4 unit=mm
